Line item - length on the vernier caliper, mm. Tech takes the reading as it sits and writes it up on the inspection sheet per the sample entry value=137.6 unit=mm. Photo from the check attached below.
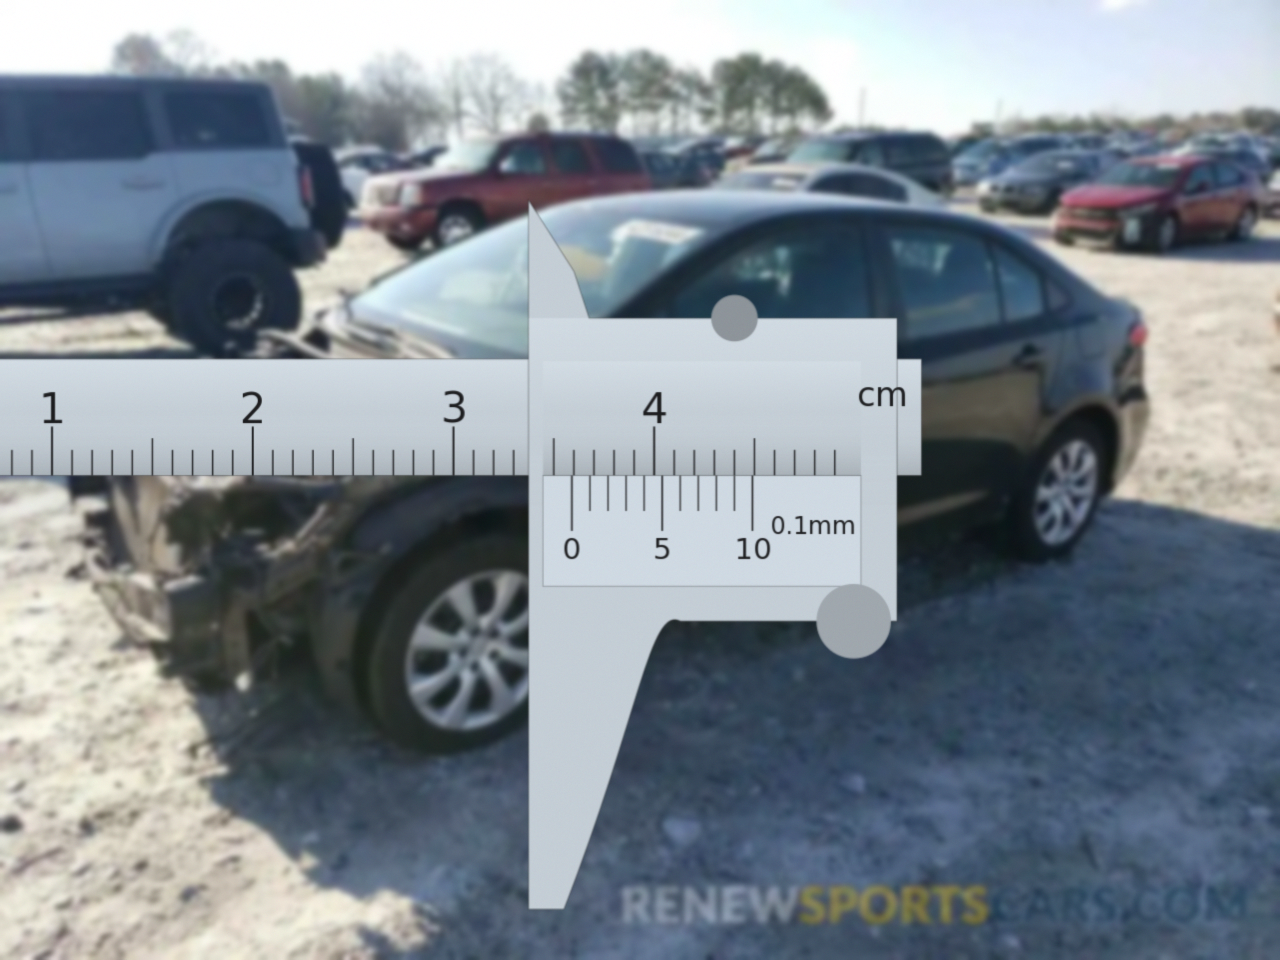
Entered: value=35.9 unit=mm
